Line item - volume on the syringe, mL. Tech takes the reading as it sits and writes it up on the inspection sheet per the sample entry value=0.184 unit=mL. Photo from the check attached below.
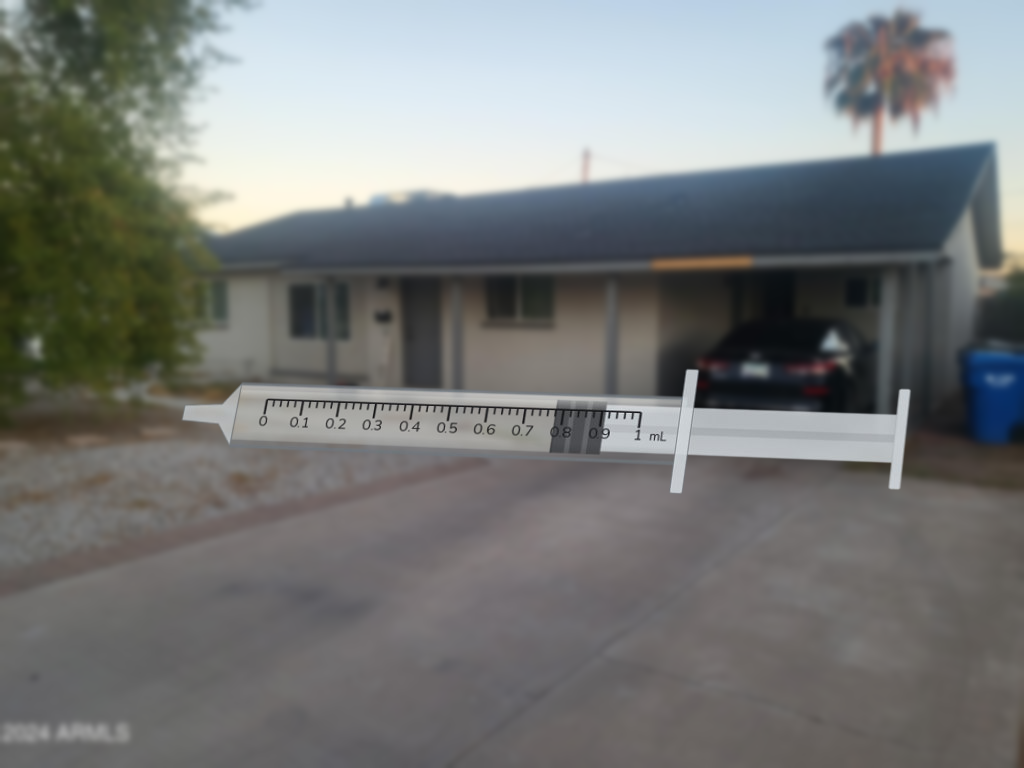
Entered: value=0.78 unit=mL
